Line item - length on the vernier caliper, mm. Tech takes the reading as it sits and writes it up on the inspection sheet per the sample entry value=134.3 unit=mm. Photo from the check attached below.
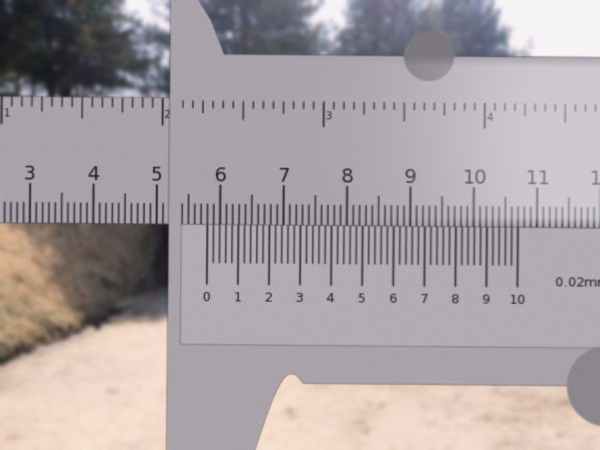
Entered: value=58.0 unit=mm
